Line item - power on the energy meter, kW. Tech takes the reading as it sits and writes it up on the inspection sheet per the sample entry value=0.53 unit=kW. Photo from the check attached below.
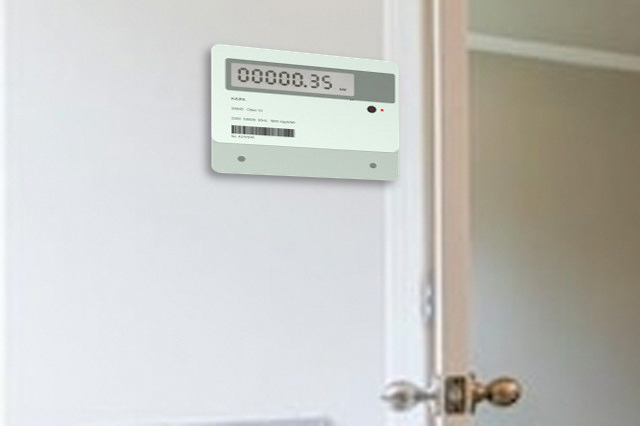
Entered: value=0.35 unit=kW
